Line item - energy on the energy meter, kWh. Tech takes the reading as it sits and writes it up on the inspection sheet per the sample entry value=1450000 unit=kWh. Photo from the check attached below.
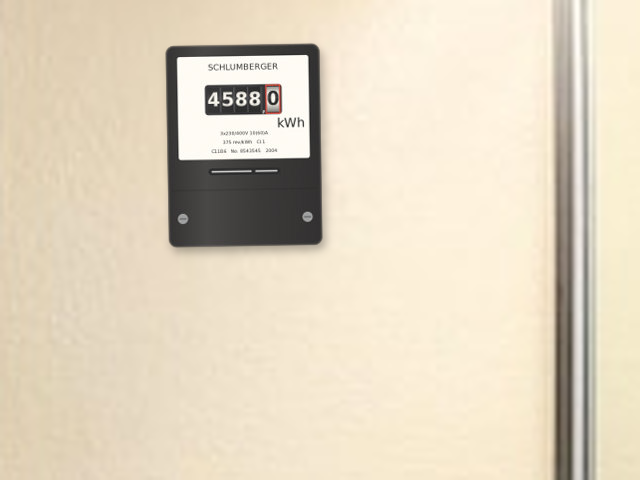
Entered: value=4588.0 unit=kWh
